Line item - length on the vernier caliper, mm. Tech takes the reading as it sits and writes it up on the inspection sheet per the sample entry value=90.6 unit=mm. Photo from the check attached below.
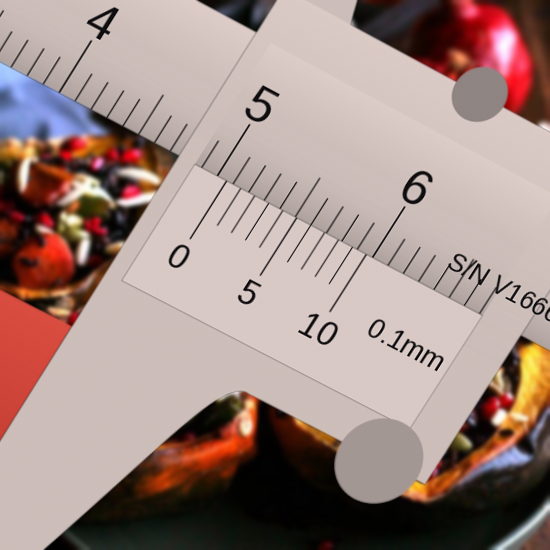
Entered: value=50.6 unit=mm
